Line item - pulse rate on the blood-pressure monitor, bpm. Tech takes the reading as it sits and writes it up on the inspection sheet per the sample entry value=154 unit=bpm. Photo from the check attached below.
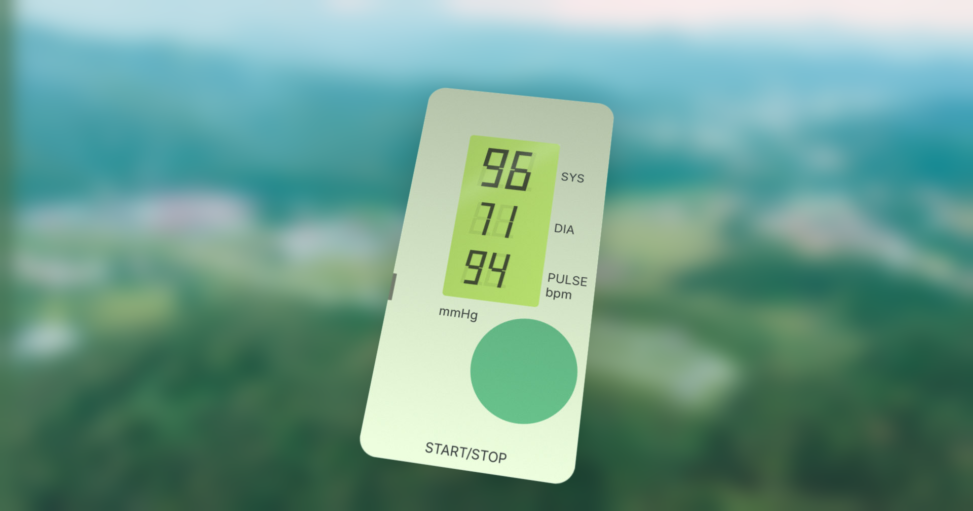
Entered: value=94 unit=bpm
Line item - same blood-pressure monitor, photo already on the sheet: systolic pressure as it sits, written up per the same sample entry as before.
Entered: value=96 unit=mmHg
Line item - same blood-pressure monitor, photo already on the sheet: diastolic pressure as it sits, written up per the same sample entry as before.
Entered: value=71 unit=mmHg
